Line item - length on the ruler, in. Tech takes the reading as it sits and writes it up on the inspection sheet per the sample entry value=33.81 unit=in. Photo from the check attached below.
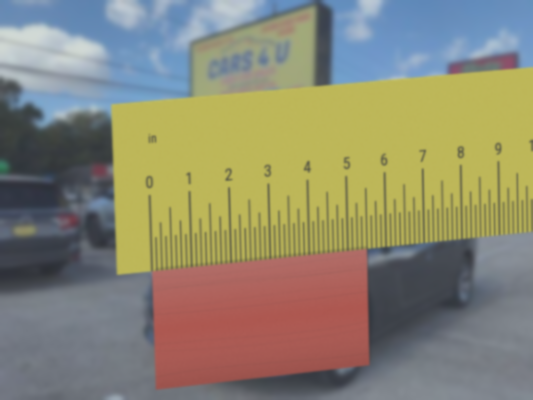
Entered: value=5.5 unit=in
